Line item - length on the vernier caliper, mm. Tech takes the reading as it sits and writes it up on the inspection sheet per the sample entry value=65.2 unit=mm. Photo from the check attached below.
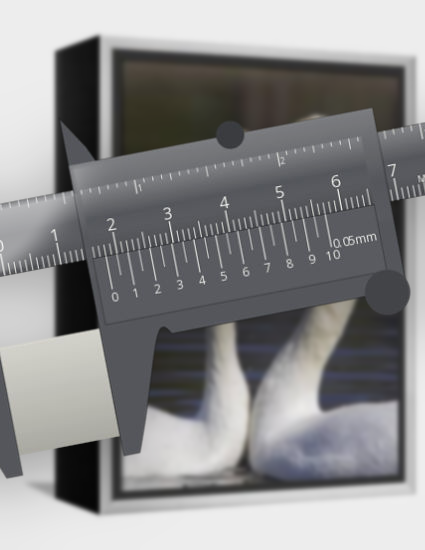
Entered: value=18.0 unit=mm
